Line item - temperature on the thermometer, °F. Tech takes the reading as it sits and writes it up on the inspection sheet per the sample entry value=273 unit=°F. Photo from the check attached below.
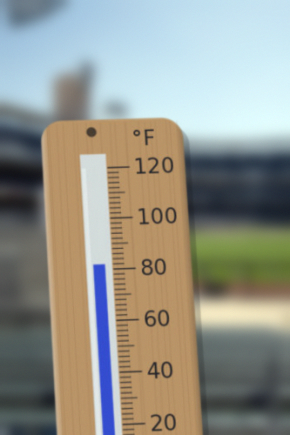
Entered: value=82 unit=°F
